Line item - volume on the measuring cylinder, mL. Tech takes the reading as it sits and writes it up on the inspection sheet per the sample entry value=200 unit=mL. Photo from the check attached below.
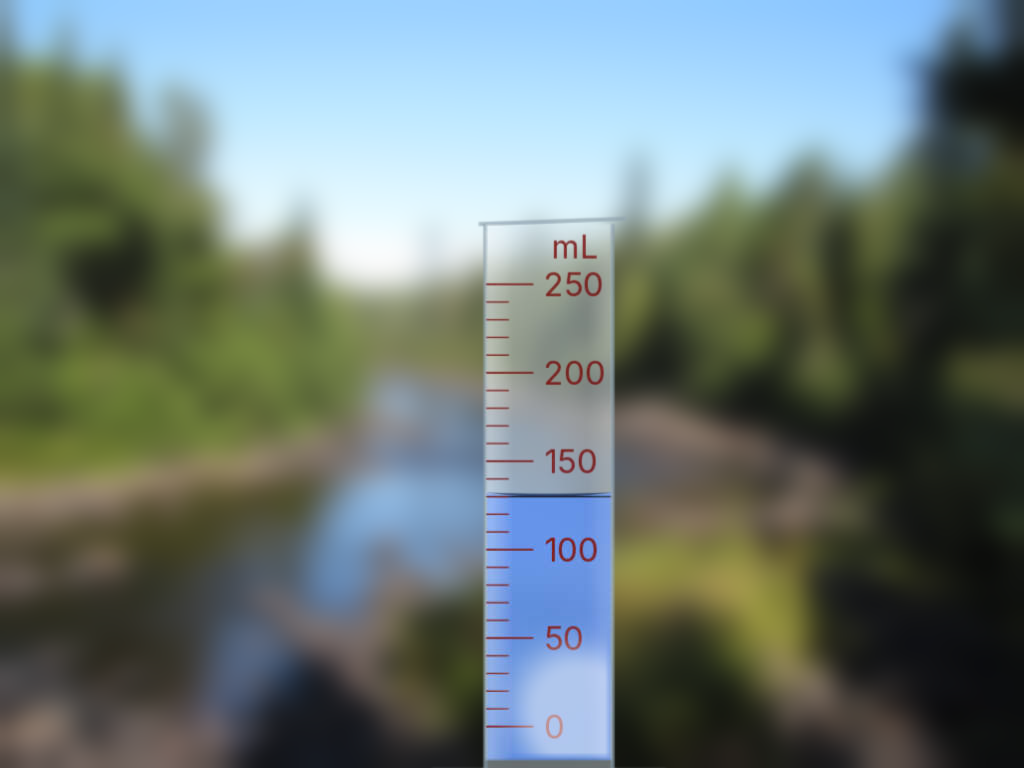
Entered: value=130 unit=mL
